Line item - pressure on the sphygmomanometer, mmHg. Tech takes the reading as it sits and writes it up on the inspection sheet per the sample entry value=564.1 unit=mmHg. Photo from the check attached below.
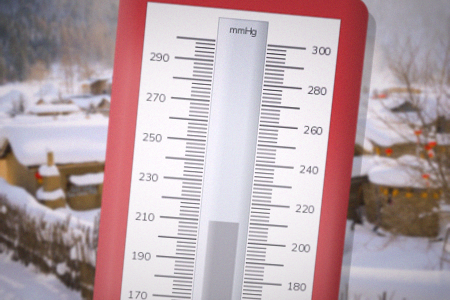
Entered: value=210 unit=mmHg
